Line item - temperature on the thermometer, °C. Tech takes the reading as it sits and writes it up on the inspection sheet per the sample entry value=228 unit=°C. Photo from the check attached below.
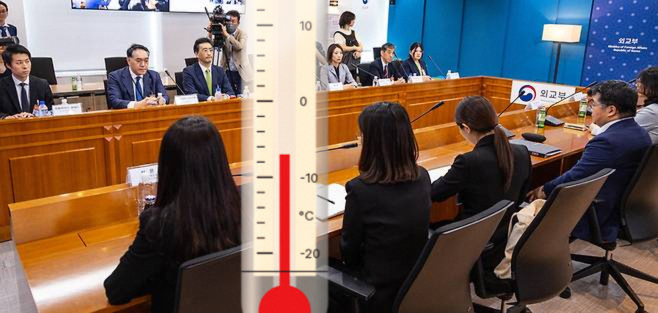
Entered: value=-7 unit=°C
